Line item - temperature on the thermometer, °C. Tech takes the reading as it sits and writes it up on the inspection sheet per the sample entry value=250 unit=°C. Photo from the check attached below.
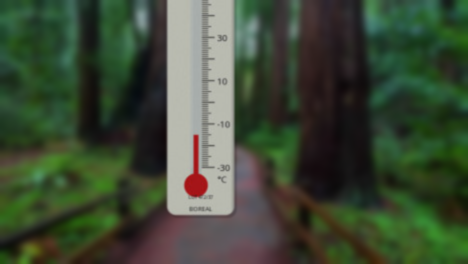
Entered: value=-15 unit=°C
